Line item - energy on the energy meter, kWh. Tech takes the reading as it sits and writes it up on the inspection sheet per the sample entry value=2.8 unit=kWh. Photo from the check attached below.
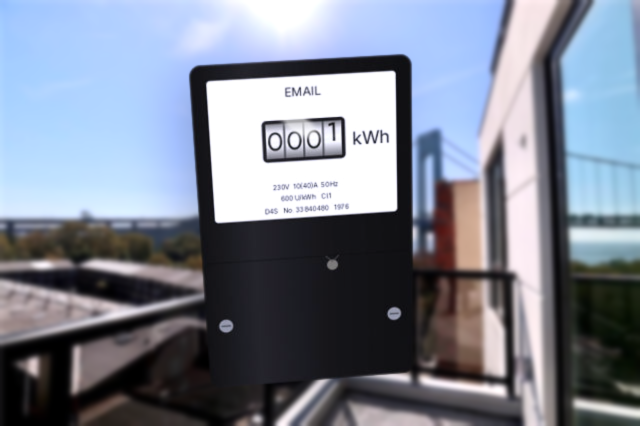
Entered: value=1 unit=kWh
